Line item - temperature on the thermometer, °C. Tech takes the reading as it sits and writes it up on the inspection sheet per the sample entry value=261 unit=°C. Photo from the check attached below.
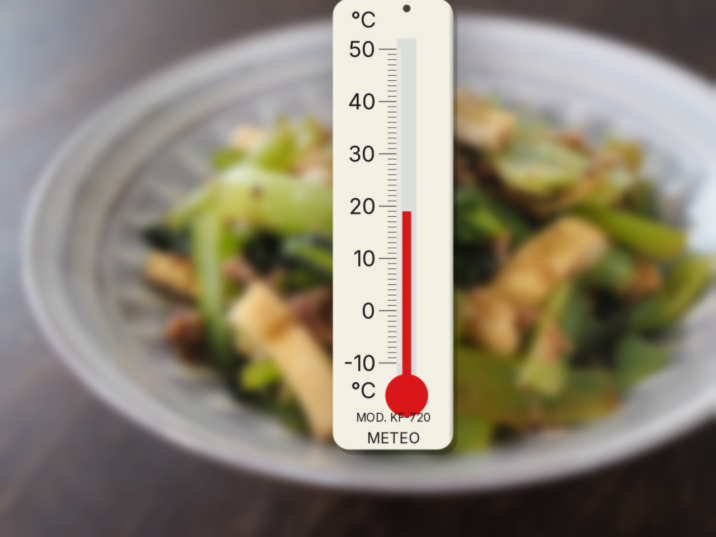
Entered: value=19 unit=°C
